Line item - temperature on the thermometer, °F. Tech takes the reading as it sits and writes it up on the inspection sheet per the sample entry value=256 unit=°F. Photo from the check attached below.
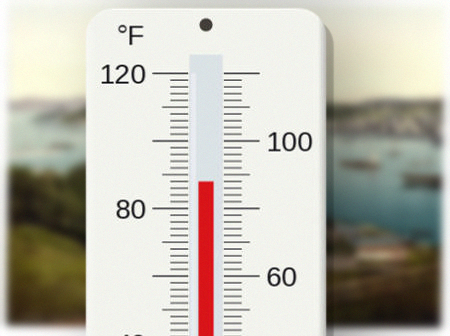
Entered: value=88 unit=°F
